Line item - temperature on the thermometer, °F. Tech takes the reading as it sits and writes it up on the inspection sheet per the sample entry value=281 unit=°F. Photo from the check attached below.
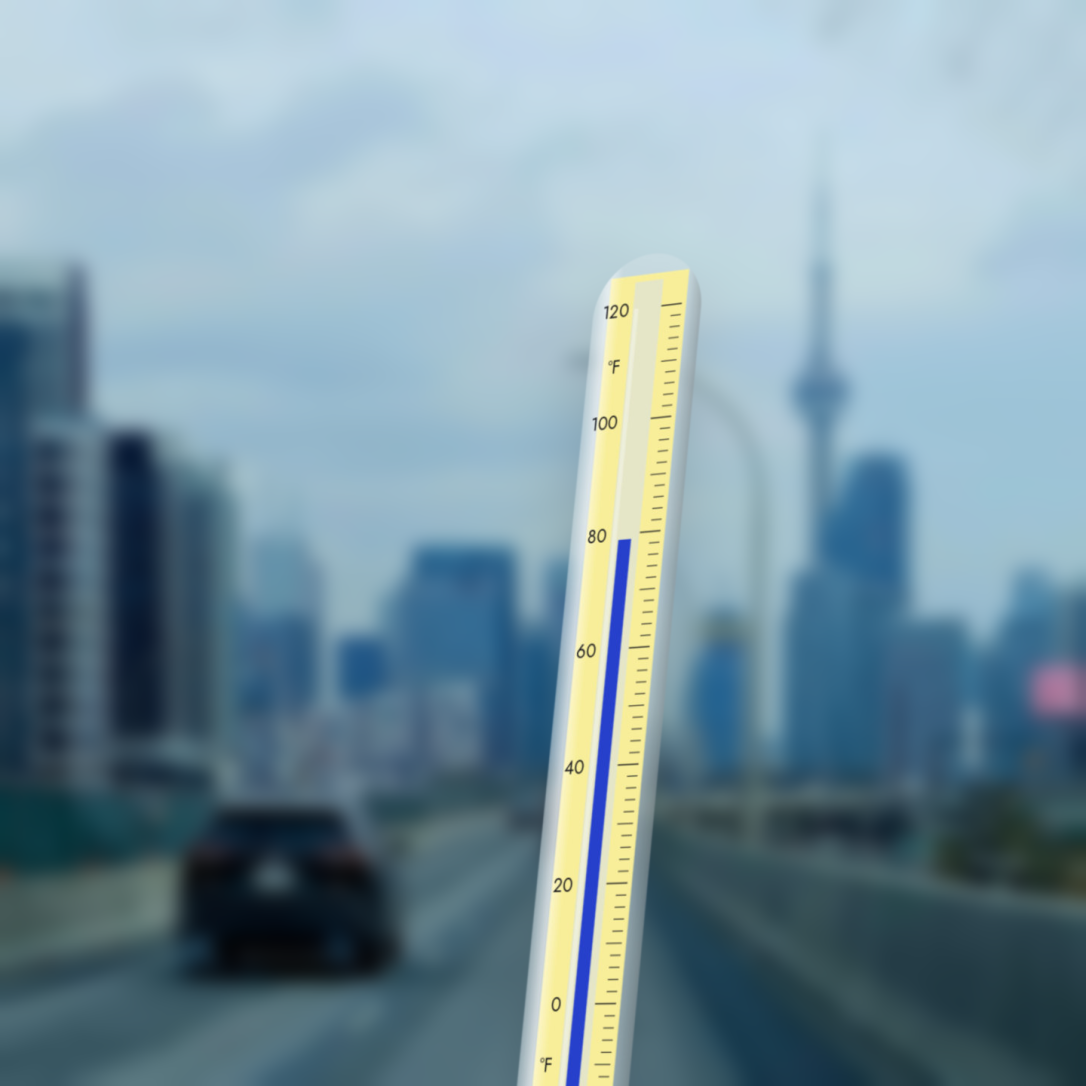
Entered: value=79 unit=°F
